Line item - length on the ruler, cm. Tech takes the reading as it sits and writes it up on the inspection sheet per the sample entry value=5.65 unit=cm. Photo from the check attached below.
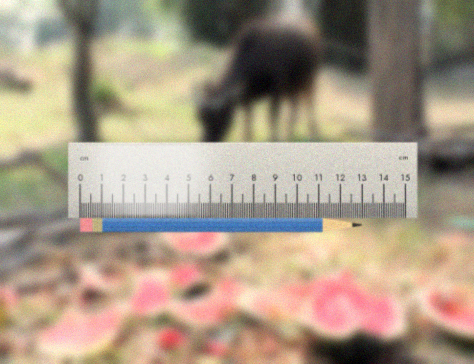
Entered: value=13 unit=cm
